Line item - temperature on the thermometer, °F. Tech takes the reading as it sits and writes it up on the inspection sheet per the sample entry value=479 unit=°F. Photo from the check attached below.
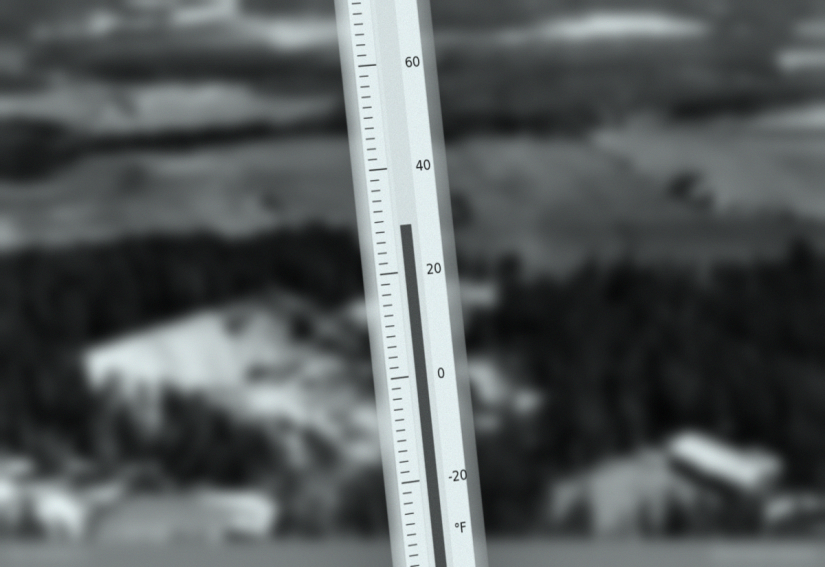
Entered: value=29 unit=°F
